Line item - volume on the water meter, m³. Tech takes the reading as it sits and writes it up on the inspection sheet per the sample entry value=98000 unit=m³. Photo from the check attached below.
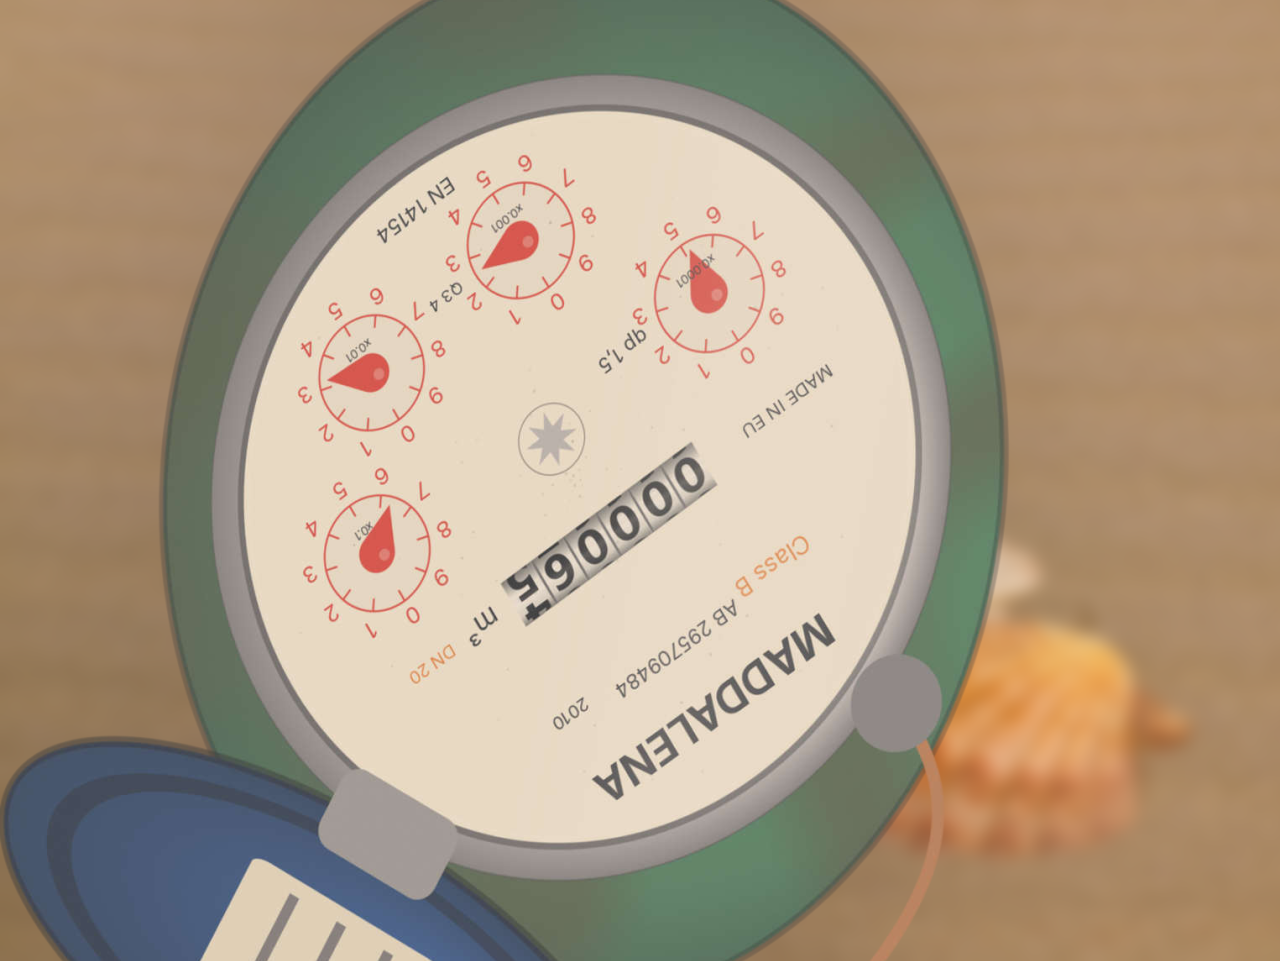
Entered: value=64.6325 unit=m³
